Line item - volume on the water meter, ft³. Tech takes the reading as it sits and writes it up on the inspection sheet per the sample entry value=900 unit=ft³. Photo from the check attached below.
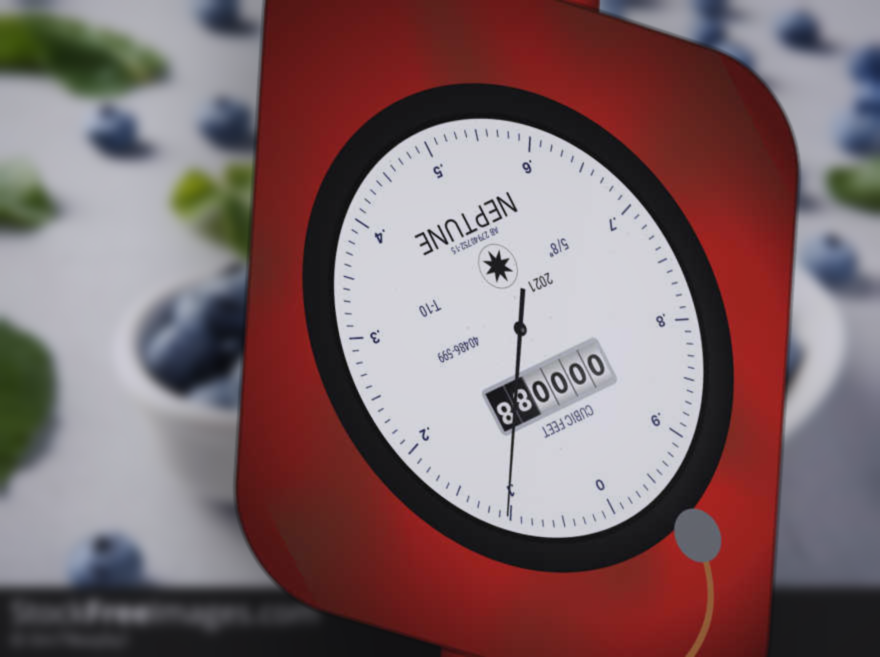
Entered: value=88.10 unit=ft³
